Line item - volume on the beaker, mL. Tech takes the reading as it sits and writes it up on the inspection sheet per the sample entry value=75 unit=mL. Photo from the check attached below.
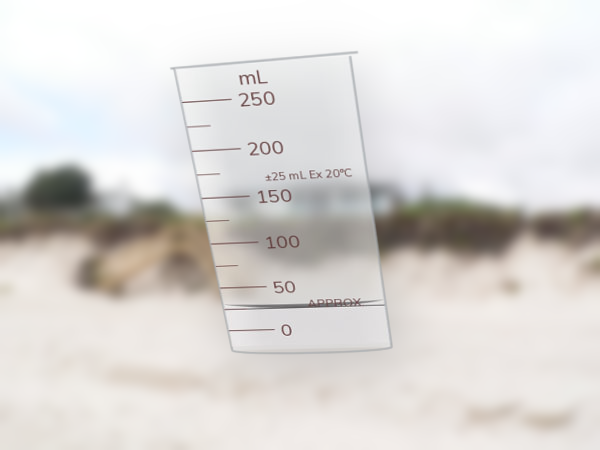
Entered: value=25 unit=mL
